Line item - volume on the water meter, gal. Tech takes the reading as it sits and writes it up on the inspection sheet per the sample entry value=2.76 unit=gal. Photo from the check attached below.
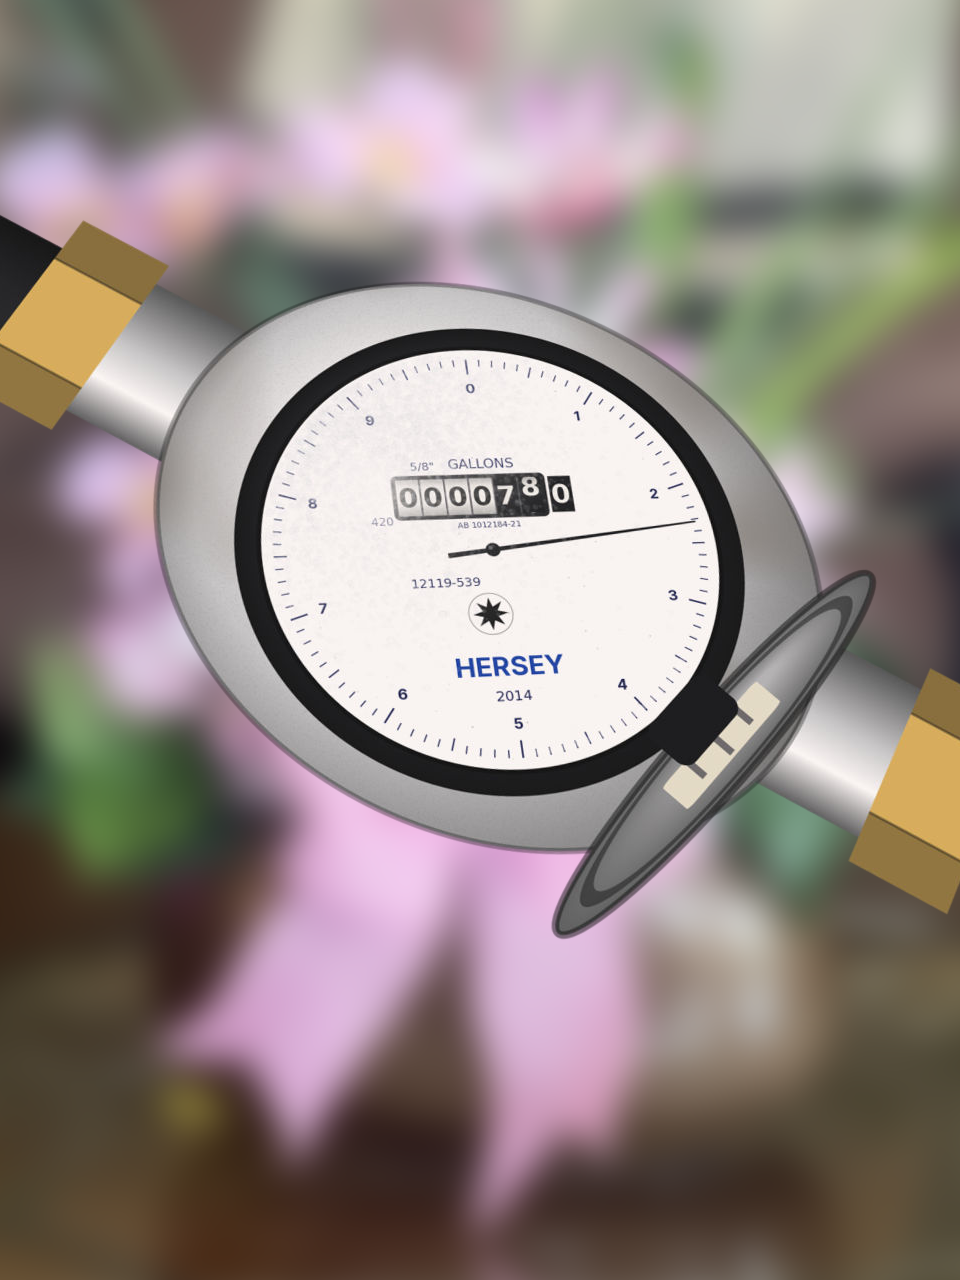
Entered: value=782.3 unit=gal
